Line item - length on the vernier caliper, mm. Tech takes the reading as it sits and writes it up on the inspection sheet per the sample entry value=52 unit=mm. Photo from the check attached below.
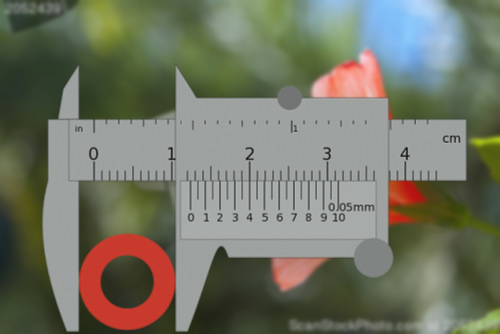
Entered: value=12.4 unit=mm
